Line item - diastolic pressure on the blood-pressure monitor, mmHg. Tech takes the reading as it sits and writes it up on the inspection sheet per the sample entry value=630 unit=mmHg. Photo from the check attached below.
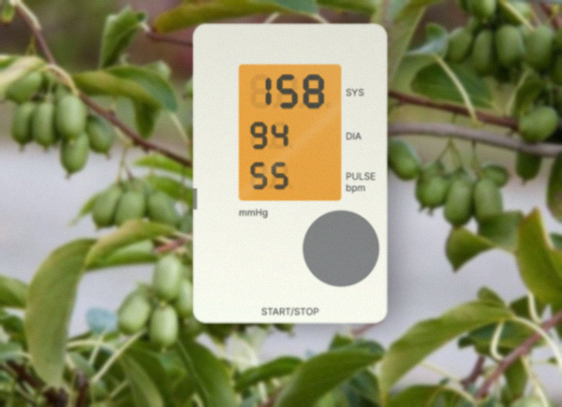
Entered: value=94 unit=mmHg
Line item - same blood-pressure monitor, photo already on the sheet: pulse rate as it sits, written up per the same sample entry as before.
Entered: value=55 unit=bpm
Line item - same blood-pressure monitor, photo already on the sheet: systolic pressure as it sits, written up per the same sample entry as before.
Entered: value=158 unit=mmHg
